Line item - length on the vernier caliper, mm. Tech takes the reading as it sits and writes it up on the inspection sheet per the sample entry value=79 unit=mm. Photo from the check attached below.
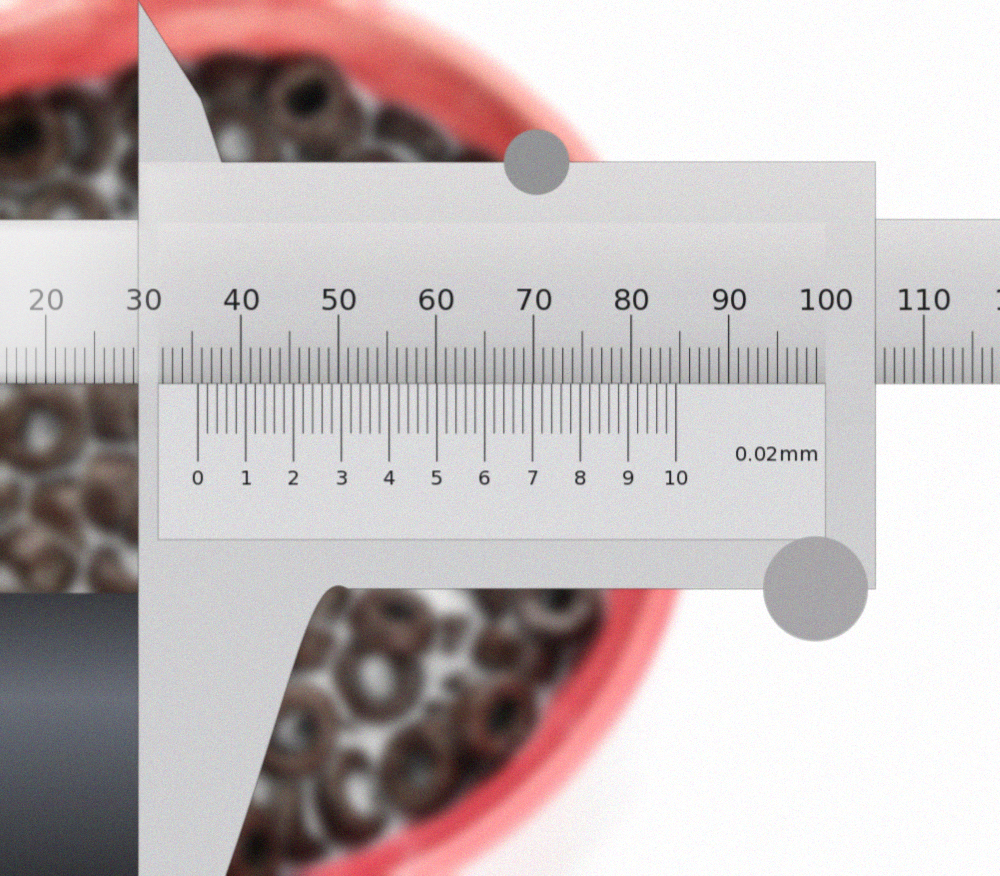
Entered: value=35.6 unit=mm
